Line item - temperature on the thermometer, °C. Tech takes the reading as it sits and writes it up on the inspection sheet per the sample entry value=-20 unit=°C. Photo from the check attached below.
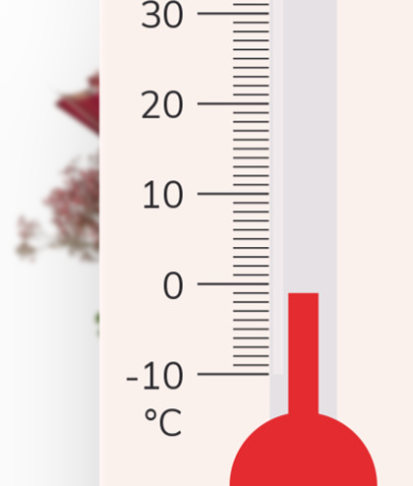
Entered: value=-1 unit=°C
